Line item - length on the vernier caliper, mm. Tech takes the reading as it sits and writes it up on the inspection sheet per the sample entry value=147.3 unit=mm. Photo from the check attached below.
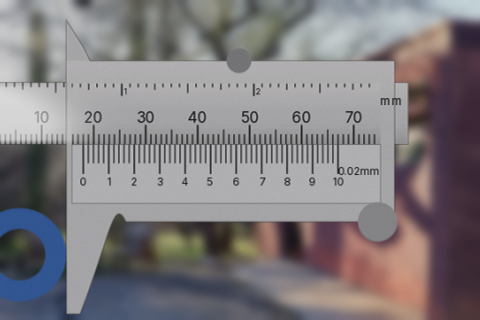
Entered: value=18.0 unit=mm
